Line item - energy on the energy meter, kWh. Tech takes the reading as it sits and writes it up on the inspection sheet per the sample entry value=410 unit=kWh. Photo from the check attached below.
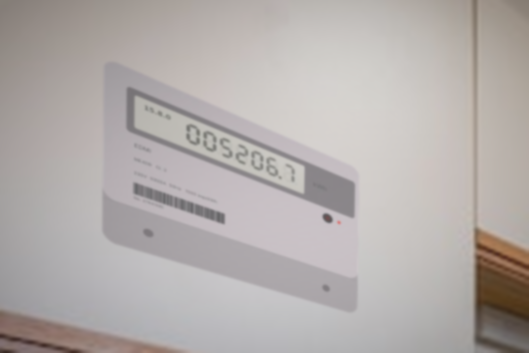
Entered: value=5206.7 unit=kWh
